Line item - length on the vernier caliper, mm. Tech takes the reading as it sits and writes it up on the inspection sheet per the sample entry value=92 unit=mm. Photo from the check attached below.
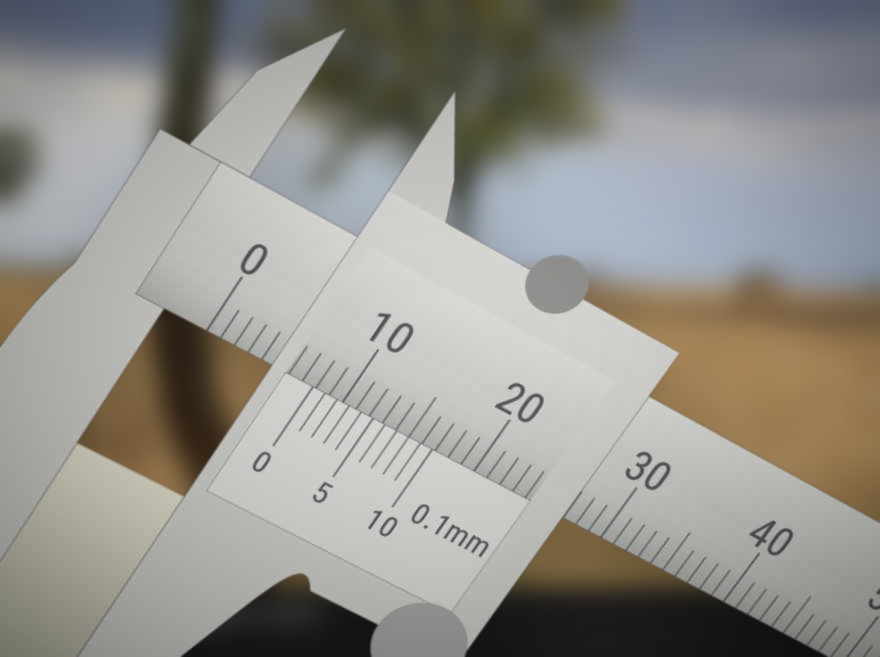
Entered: value=7.8 unit=mm
